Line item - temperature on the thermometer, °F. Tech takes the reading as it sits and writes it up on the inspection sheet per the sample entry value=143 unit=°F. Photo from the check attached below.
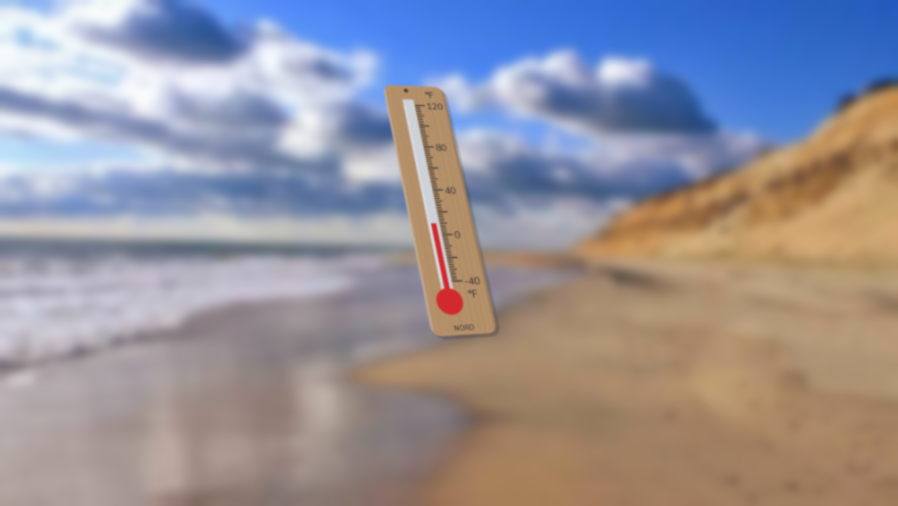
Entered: value=10 unit=°F
